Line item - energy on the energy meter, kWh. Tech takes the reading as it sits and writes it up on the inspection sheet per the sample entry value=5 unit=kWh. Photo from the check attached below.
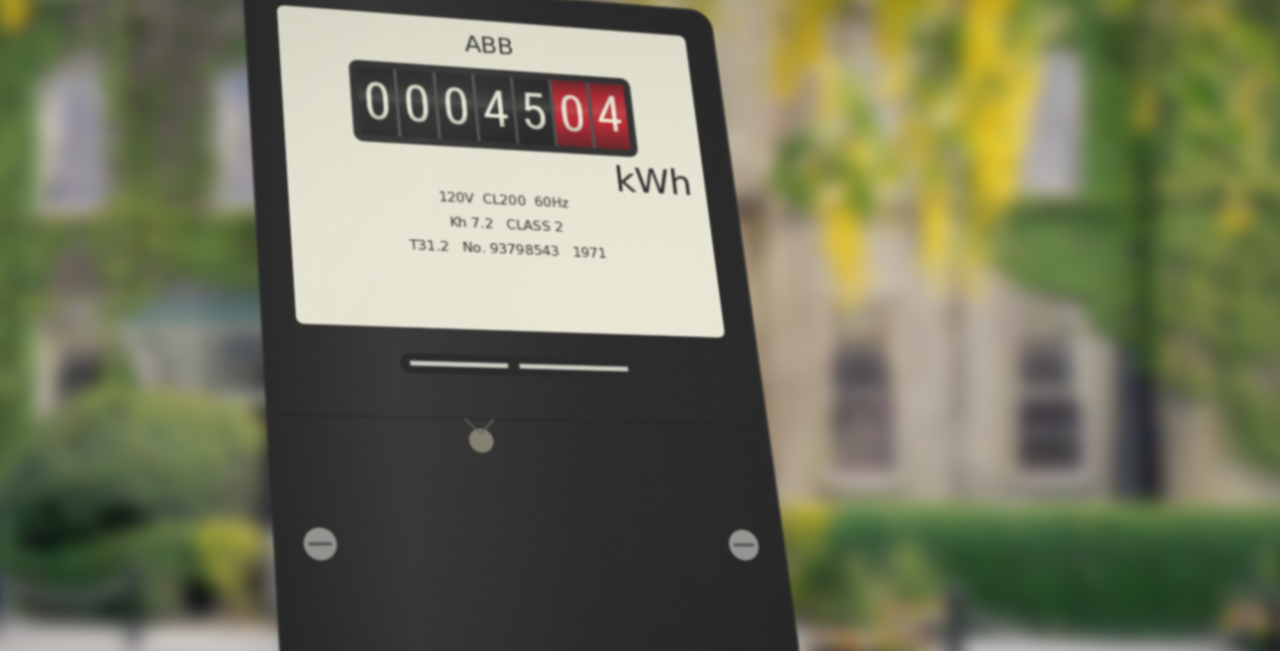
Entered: value=45.04 unit=kWh
